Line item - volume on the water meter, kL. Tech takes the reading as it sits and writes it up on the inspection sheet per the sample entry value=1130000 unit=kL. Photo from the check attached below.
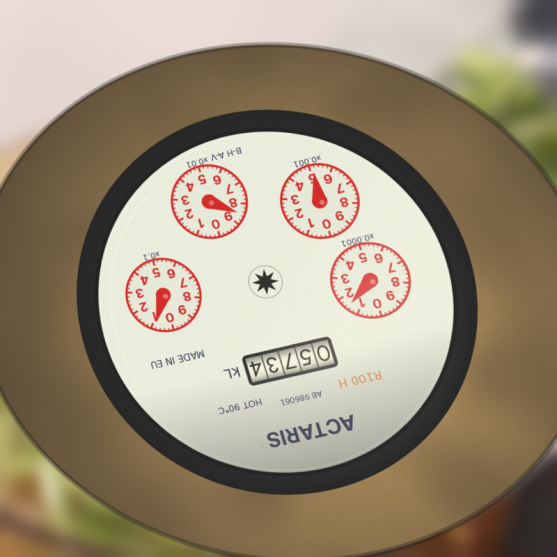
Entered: value=5734.0851 unit=kL
